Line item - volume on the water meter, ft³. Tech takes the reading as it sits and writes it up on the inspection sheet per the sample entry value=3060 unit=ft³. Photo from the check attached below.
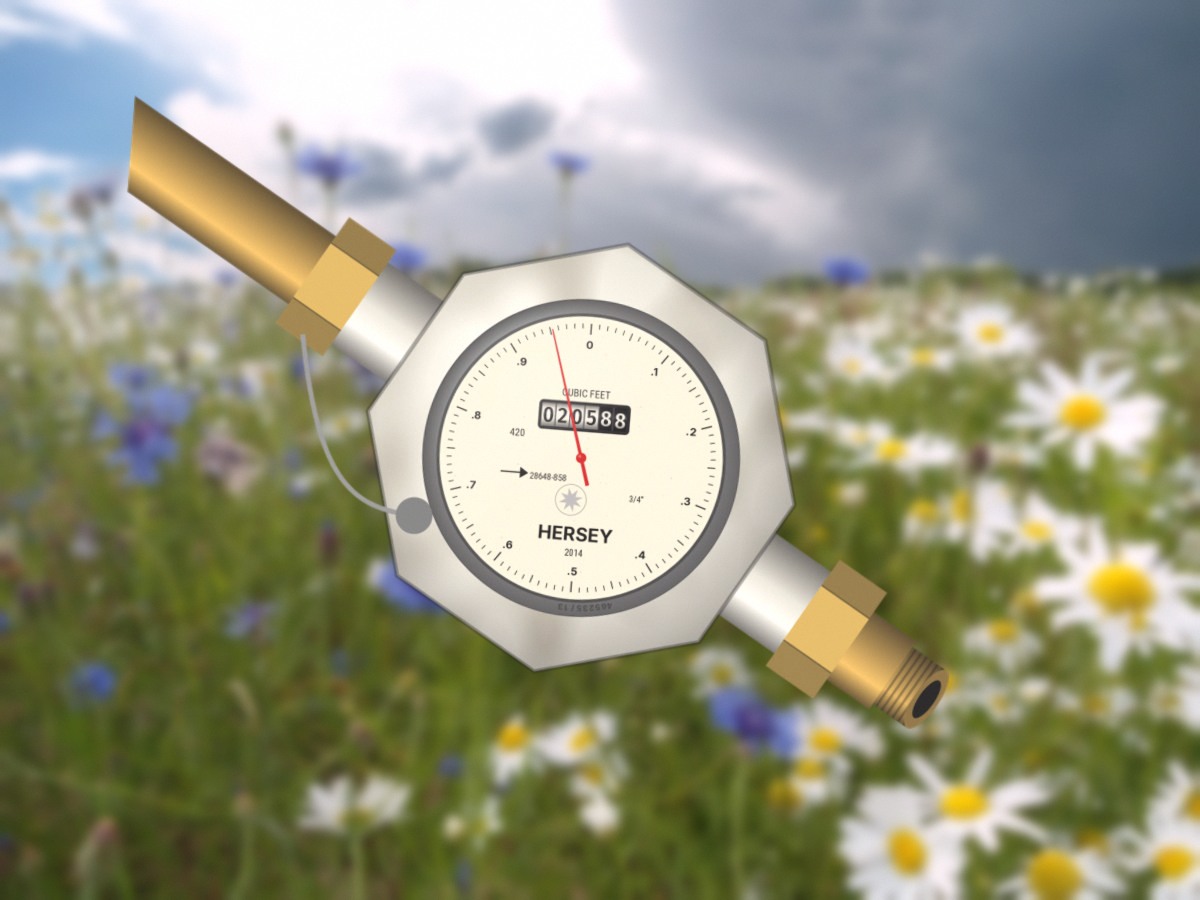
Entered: value=20587.95 unit=ft³
